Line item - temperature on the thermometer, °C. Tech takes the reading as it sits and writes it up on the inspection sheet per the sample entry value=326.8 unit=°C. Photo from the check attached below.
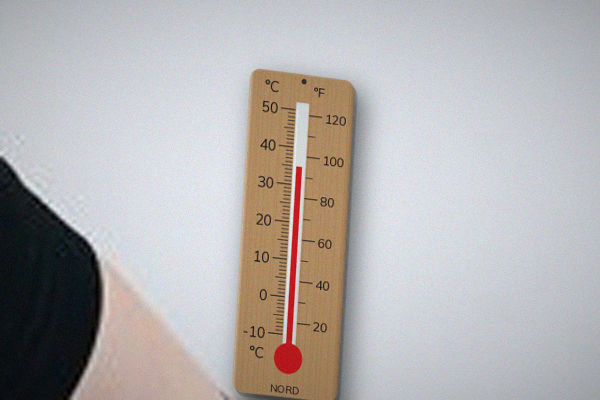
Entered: value=35 unit=°C
